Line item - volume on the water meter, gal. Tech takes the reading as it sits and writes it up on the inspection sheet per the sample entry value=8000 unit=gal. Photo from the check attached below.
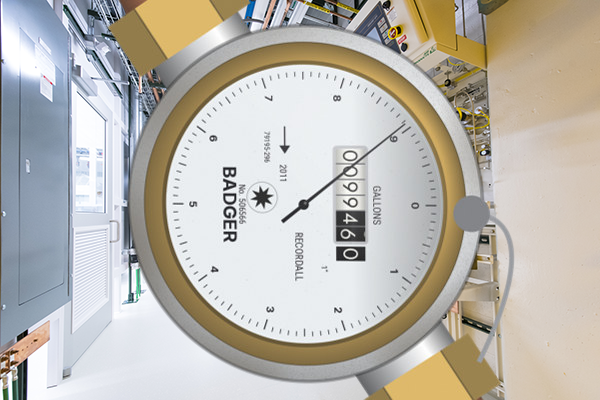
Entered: value=99458.9 unit=gal
